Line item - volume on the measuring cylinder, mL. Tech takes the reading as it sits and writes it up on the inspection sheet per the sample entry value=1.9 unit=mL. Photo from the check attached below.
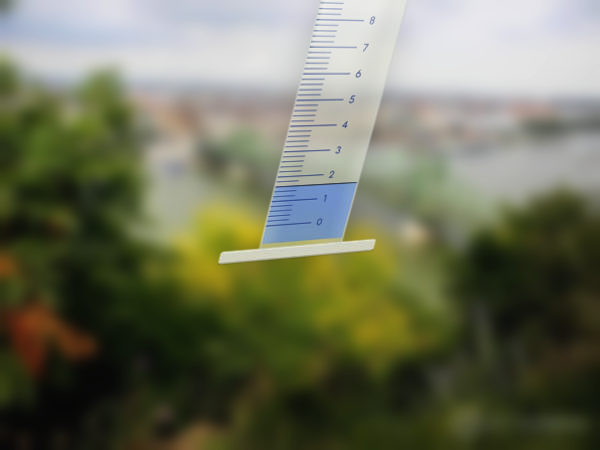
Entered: value=1.6 unit=mL
